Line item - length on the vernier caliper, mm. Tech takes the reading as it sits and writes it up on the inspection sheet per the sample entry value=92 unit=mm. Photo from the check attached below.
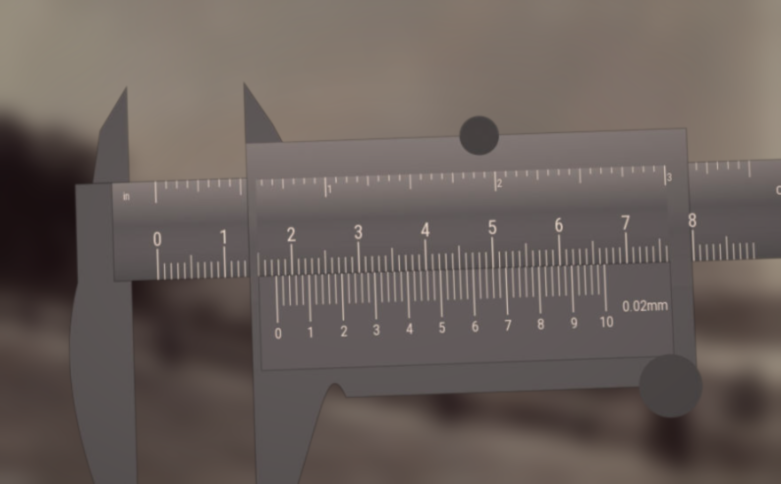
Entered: value=17.6 unit=mm
